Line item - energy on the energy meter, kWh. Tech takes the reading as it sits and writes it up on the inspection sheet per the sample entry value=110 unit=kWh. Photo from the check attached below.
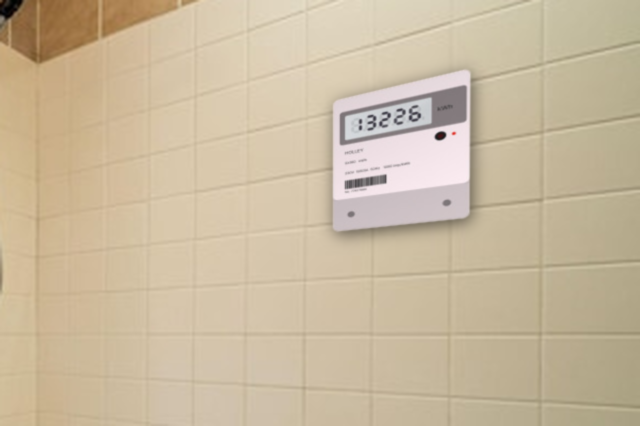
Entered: value=13226 unit=kWh
